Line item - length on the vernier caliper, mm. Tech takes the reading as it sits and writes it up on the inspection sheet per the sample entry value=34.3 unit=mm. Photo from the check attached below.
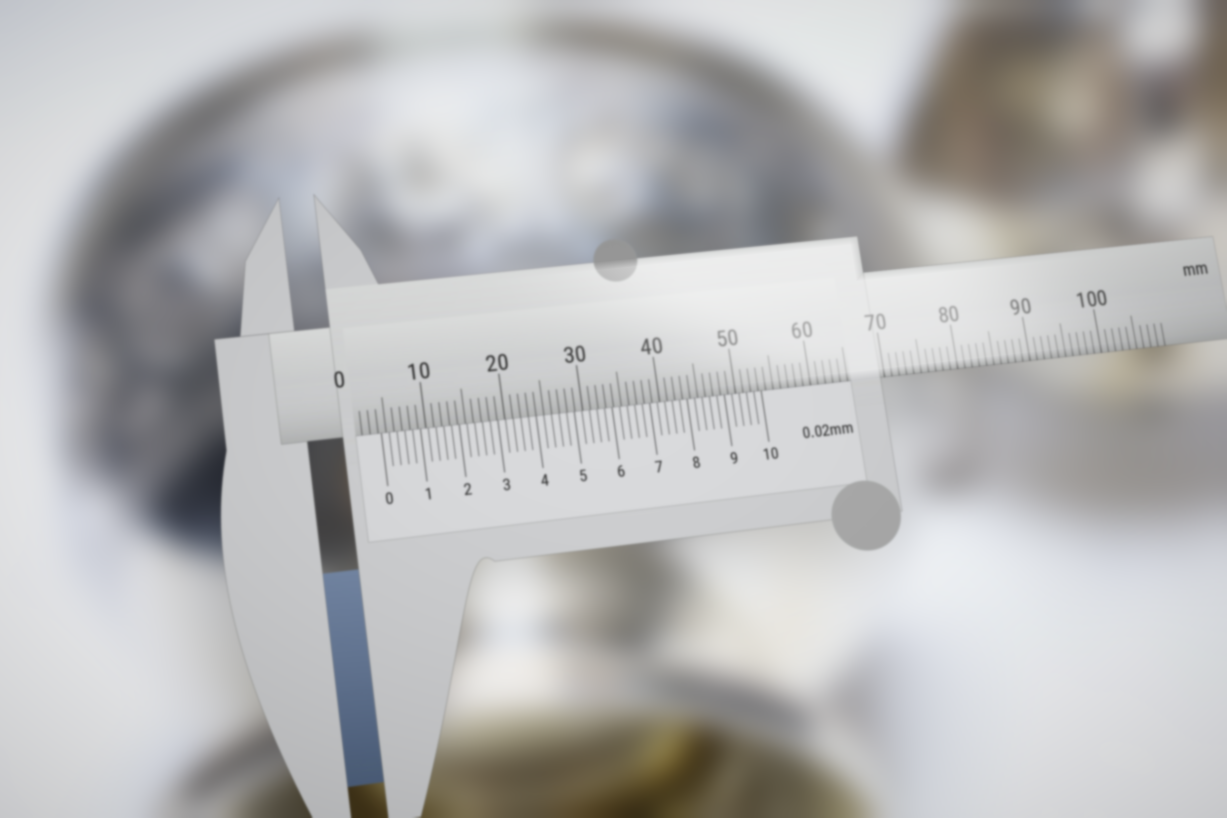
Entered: value=4.4 unit=mm
